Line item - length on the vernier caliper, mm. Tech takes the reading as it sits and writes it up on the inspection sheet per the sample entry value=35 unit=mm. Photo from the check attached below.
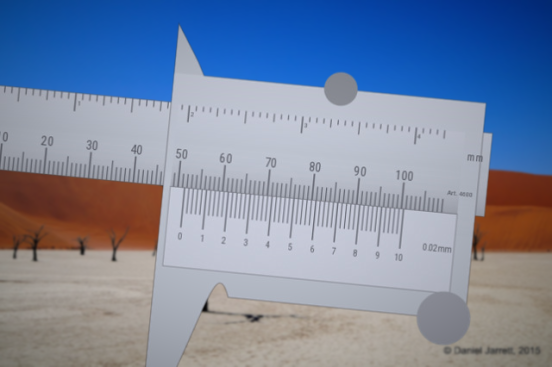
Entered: value=51.5 unit=mm
